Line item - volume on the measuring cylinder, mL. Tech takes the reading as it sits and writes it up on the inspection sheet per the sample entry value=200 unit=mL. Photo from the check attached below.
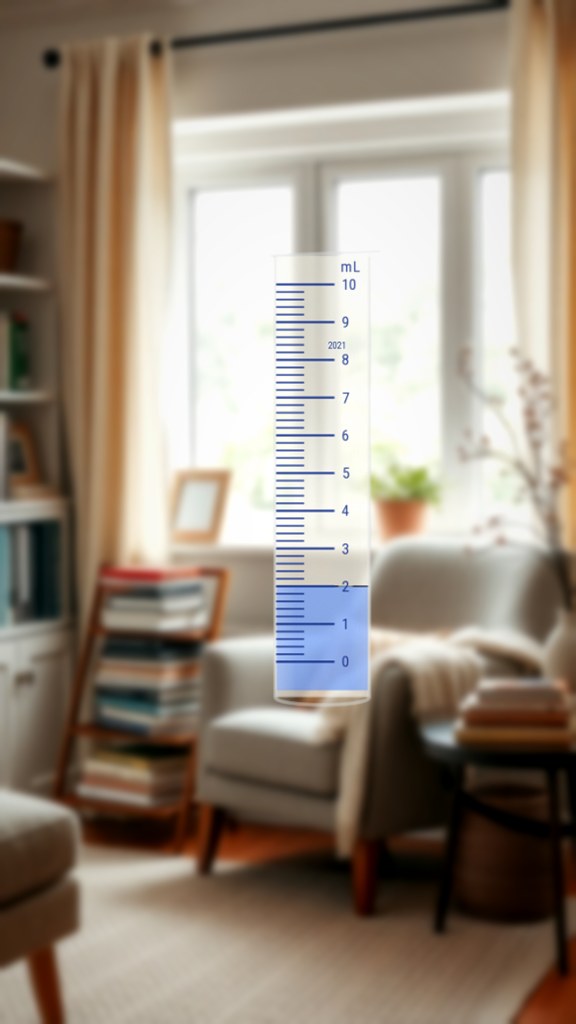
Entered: value=2 unit=mL
